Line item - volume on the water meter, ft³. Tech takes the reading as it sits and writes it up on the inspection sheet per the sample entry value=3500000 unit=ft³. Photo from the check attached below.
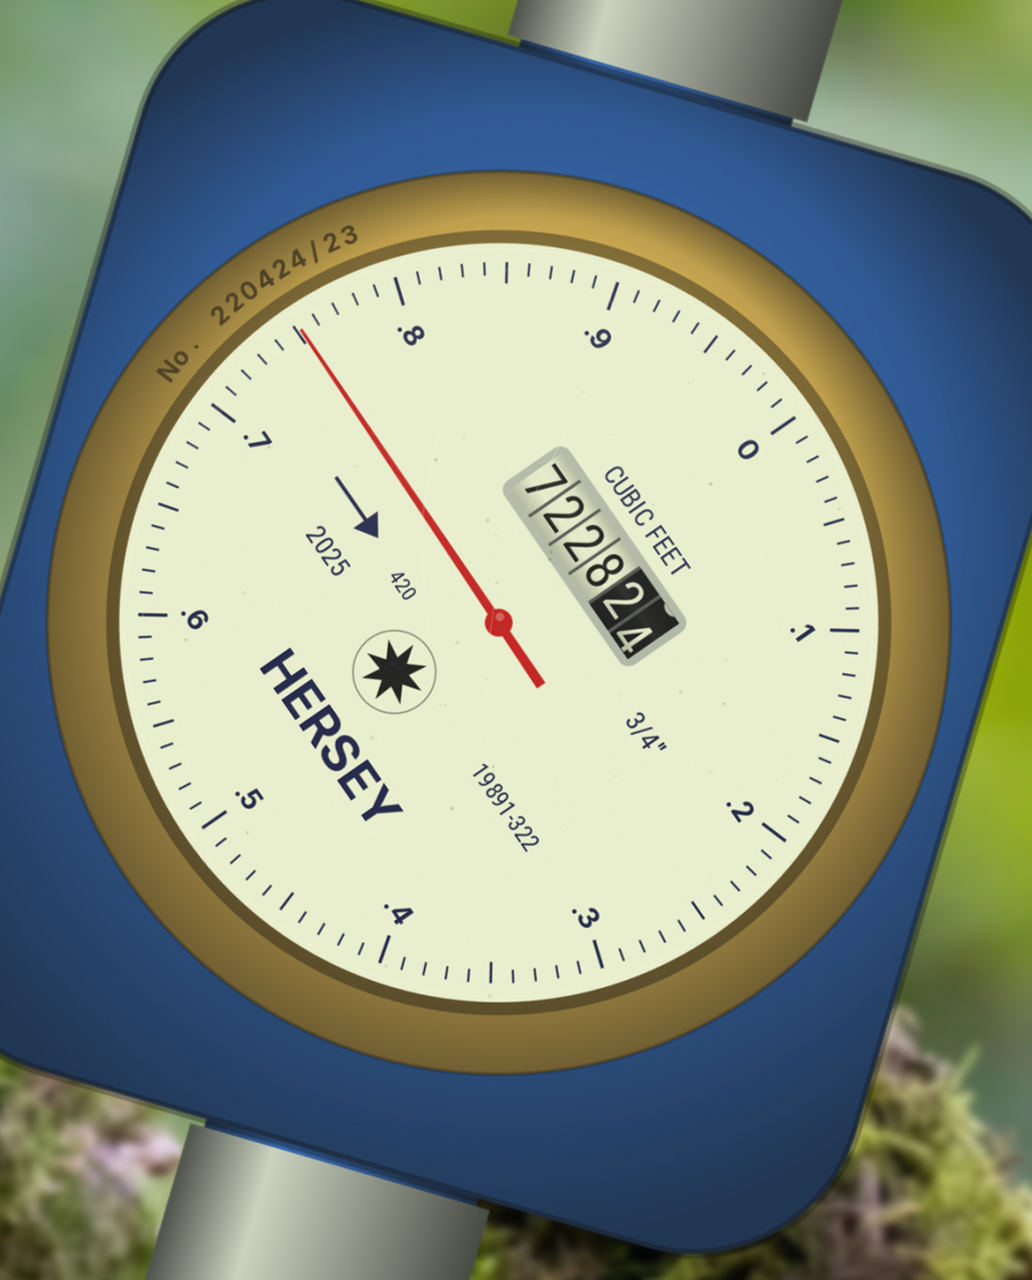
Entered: value=722823.75 unit=ft³
